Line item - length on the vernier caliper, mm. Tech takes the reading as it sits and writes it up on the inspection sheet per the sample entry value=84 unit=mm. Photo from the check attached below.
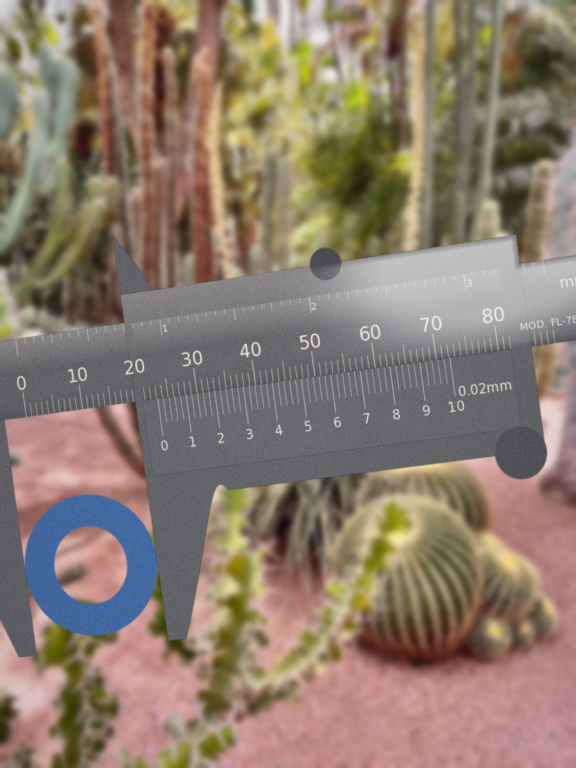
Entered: value=23.2 unit=mm
